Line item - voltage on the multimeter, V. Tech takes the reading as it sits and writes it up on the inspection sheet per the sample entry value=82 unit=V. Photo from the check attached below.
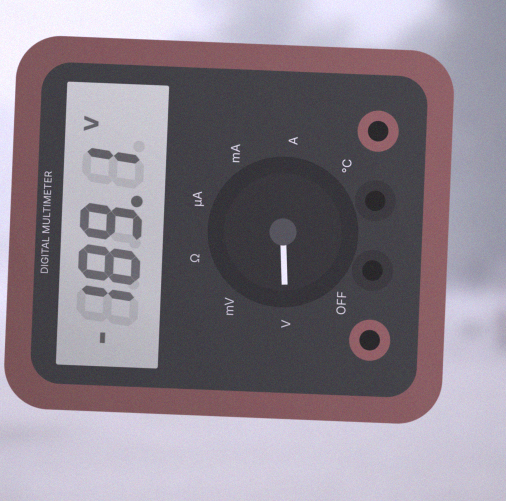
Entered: value=-189.1 unit=V
